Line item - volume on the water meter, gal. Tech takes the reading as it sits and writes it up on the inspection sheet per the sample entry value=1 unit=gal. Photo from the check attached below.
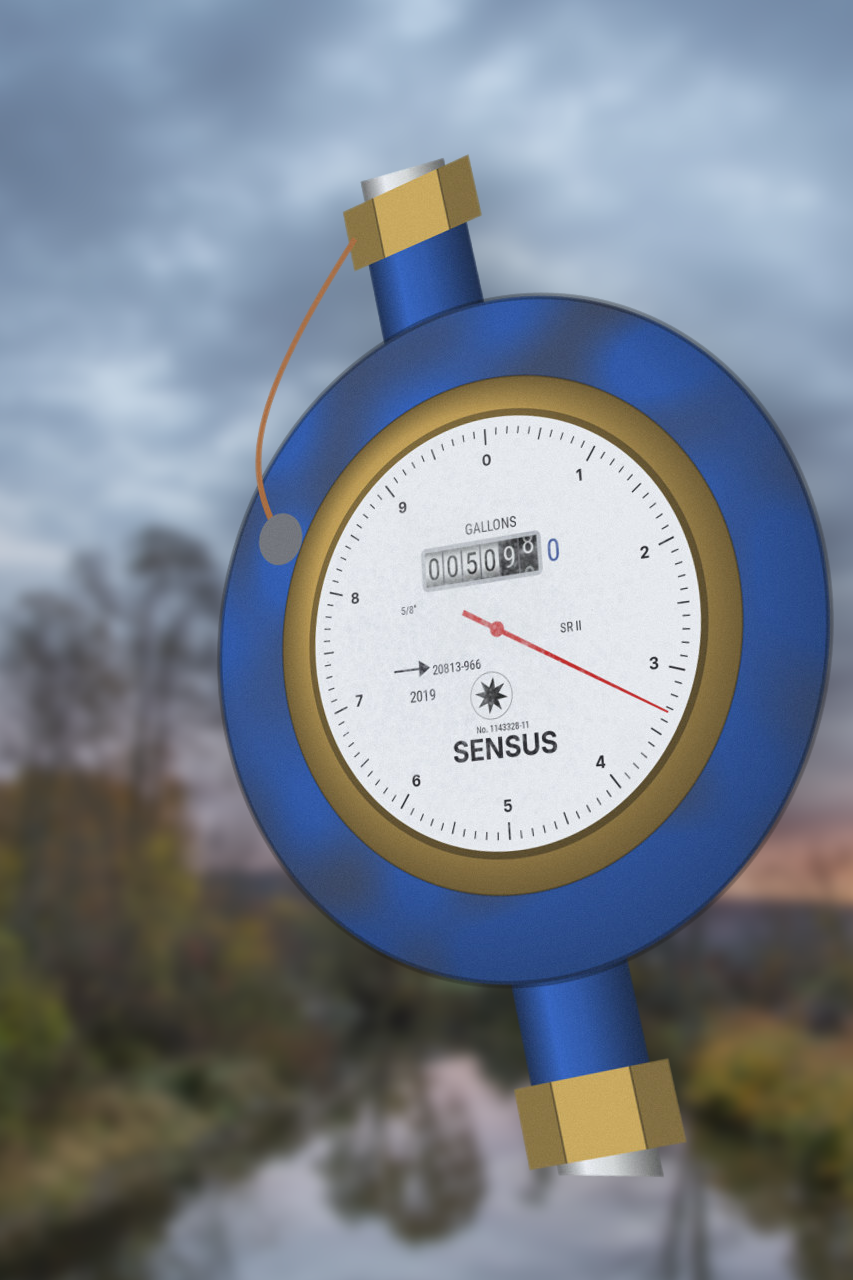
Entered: value=50983.3 unit=gal
